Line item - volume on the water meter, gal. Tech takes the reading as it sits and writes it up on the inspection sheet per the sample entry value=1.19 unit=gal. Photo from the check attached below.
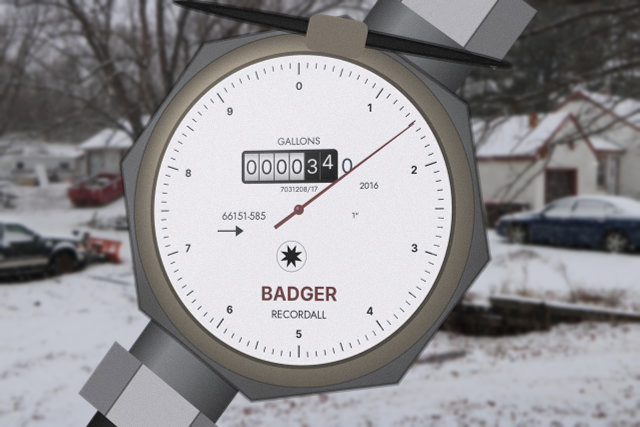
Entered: value=341.5 unit=gal
